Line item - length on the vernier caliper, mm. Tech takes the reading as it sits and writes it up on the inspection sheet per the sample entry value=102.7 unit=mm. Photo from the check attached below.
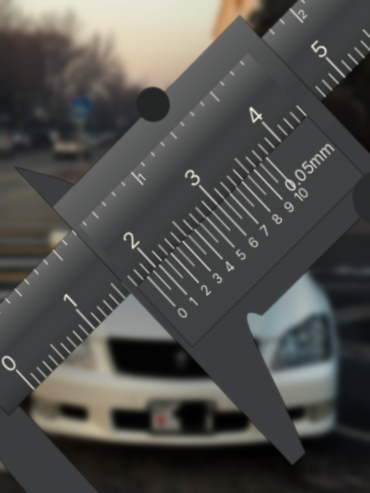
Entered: value=18.6 unit=mm
